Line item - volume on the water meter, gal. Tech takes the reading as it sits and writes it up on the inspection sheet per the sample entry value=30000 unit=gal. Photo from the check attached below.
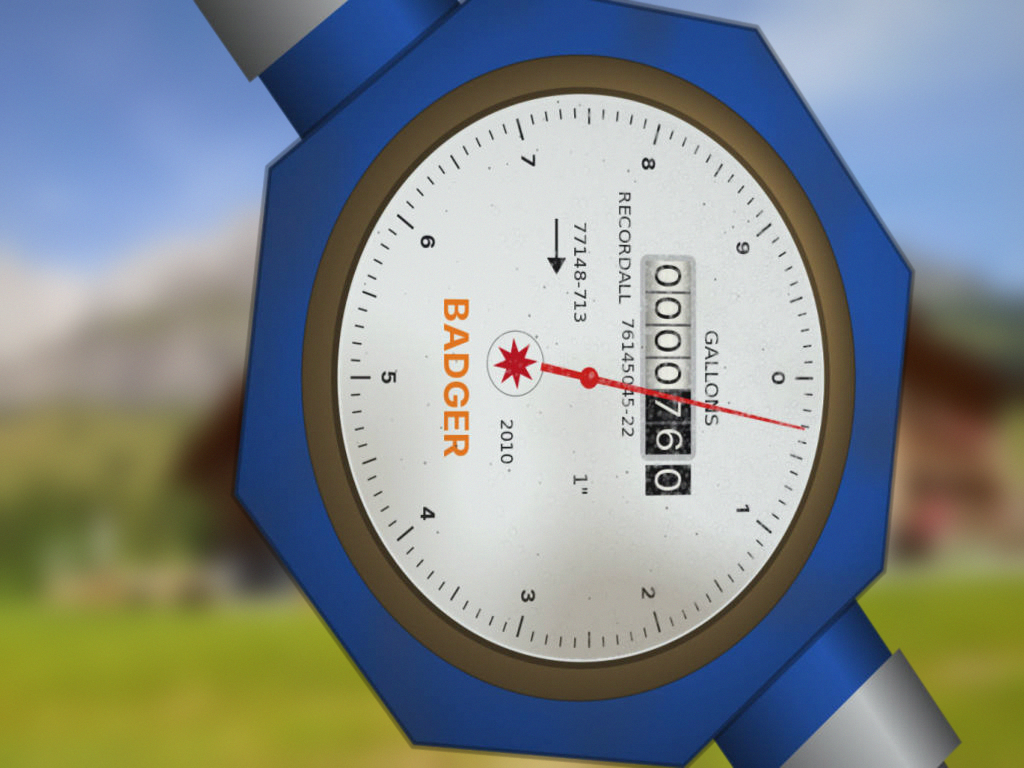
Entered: value=760.3 unit=gal
